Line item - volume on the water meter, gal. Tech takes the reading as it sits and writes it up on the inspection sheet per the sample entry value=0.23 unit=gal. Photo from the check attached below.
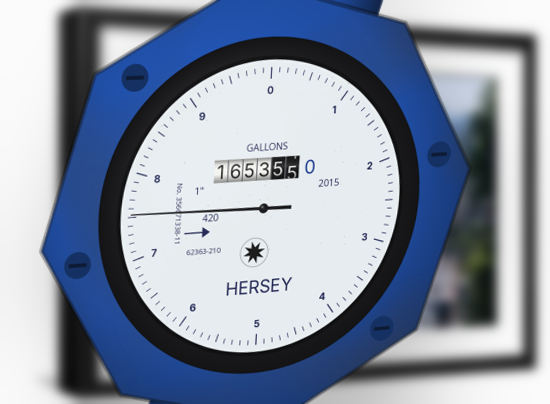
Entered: value=1653547.5 unit=gal
